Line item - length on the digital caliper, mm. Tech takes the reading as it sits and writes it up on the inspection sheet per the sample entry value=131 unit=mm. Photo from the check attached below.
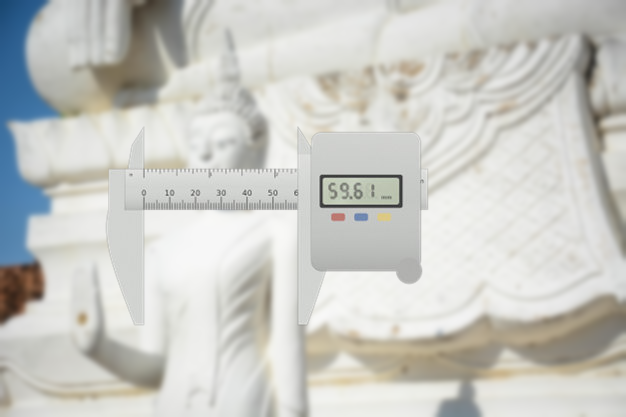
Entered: value=59.61 unit=mm
